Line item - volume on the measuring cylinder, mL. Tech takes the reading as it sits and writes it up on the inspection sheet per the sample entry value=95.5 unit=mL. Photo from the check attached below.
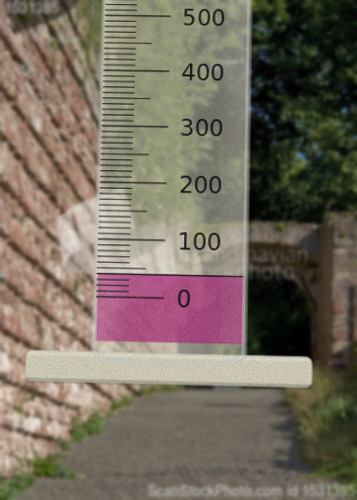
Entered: value=40 unit=mL
